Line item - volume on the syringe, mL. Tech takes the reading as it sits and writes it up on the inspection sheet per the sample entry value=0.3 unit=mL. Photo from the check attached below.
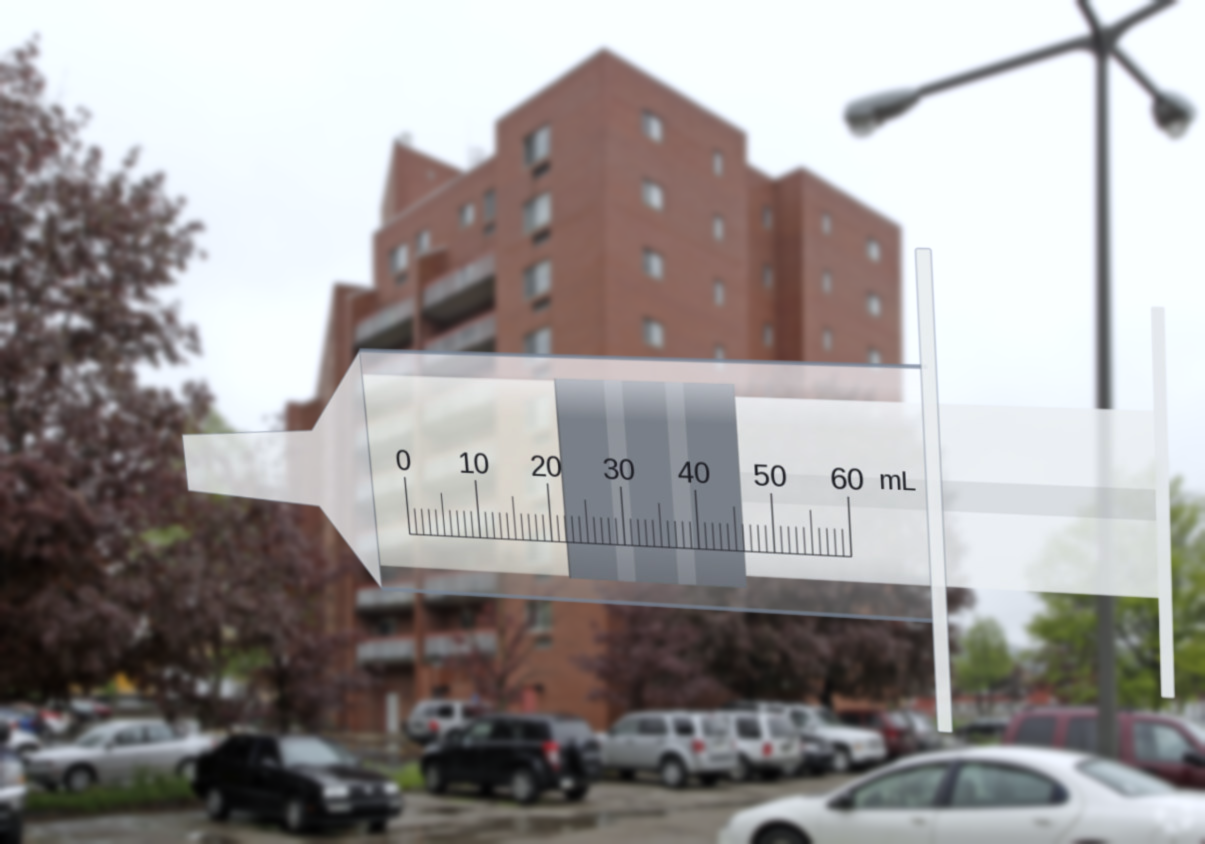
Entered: value=22 unit=mL
